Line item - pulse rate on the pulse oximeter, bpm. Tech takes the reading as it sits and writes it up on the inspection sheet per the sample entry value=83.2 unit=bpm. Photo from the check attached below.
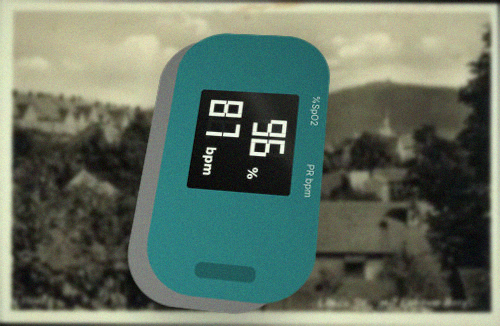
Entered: value=87 unit=bpm
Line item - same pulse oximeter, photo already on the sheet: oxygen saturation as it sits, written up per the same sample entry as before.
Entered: value=96 unit=%
